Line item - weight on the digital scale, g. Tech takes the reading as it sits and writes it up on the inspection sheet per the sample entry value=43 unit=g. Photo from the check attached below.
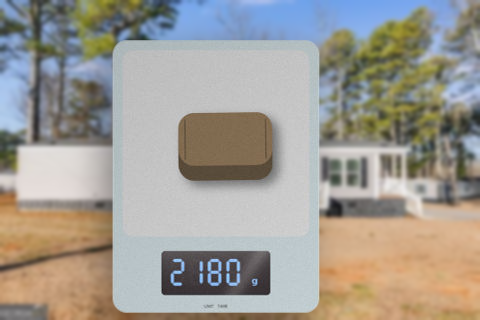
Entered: value=2180 unit=g
